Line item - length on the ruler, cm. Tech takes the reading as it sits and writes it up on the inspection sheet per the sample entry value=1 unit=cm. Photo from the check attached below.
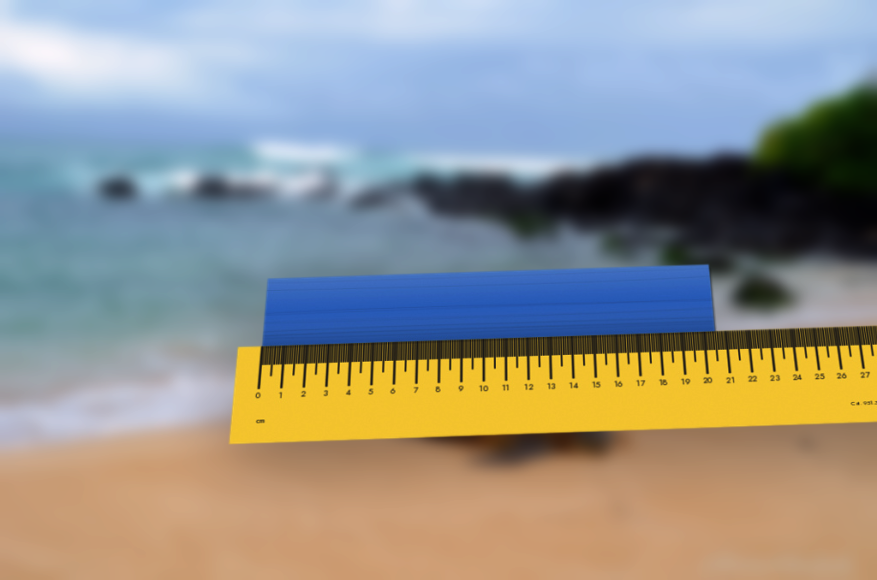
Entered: value=20.5 unit=cm
